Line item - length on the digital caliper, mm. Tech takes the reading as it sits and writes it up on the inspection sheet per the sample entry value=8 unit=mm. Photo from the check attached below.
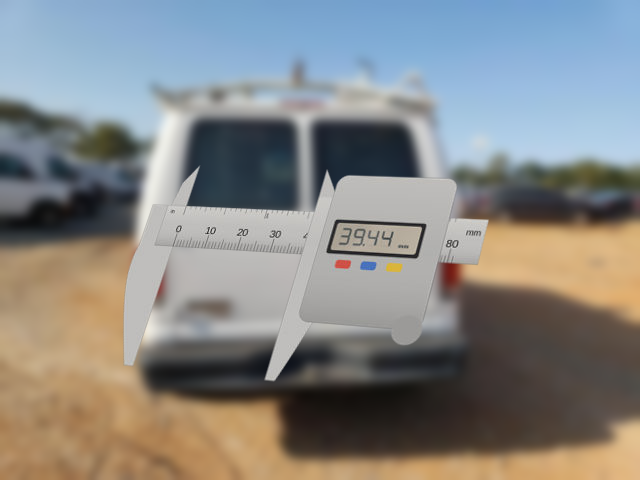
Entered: value=39.44 unit=mm
